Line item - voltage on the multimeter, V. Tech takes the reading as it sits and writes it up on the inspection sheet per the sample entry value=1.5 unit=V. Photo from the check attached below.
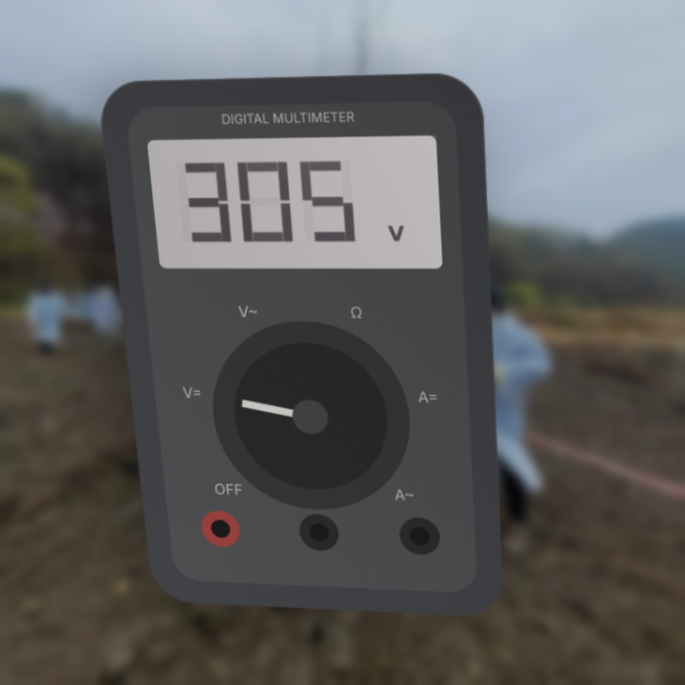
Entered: value=305 unit=V
